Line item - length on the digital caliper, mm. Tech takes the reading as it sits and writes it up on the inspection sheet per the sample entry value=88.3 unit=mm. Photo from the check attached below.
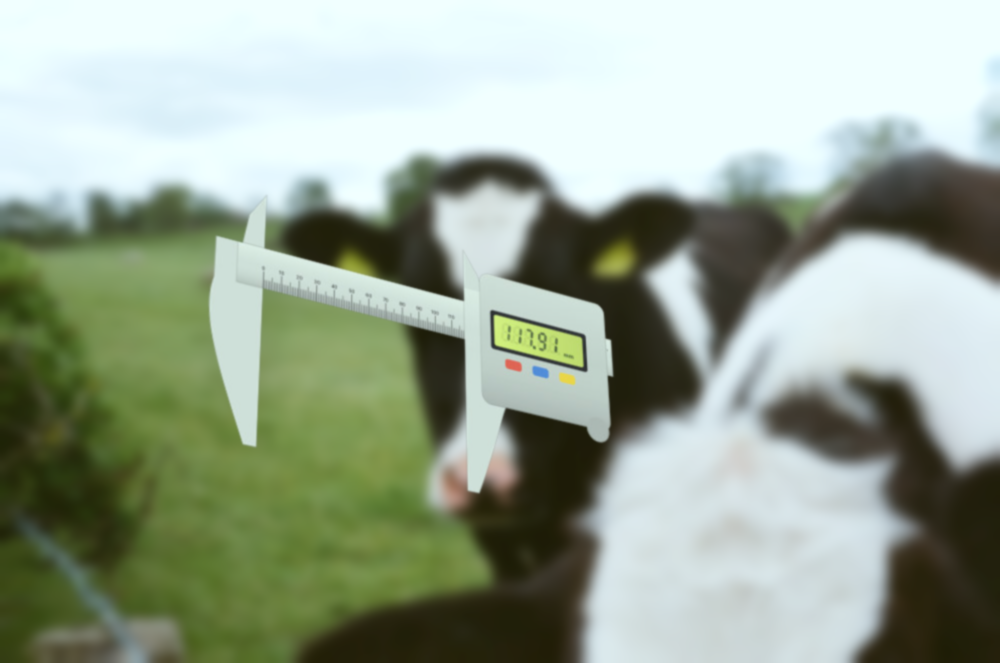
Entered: value=117.91 unit=mm
